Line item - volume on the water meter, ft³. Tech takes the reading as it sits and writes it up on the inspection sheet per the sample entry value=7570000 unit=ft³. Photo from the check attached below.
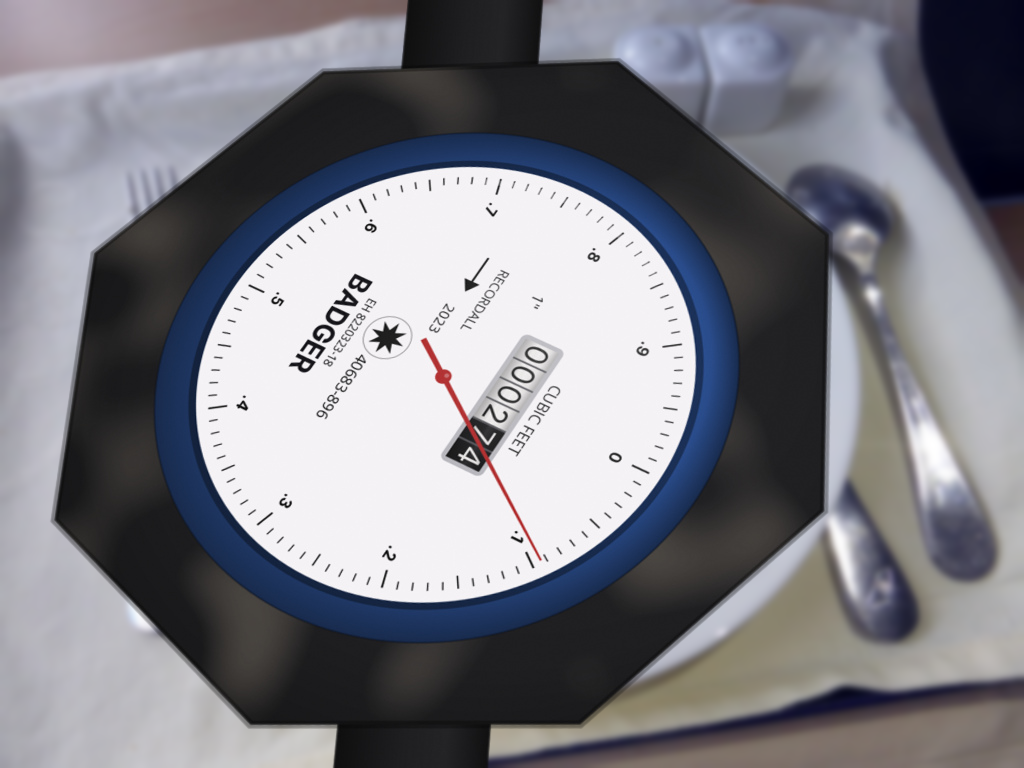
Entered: value=274.09 unit=ft³
